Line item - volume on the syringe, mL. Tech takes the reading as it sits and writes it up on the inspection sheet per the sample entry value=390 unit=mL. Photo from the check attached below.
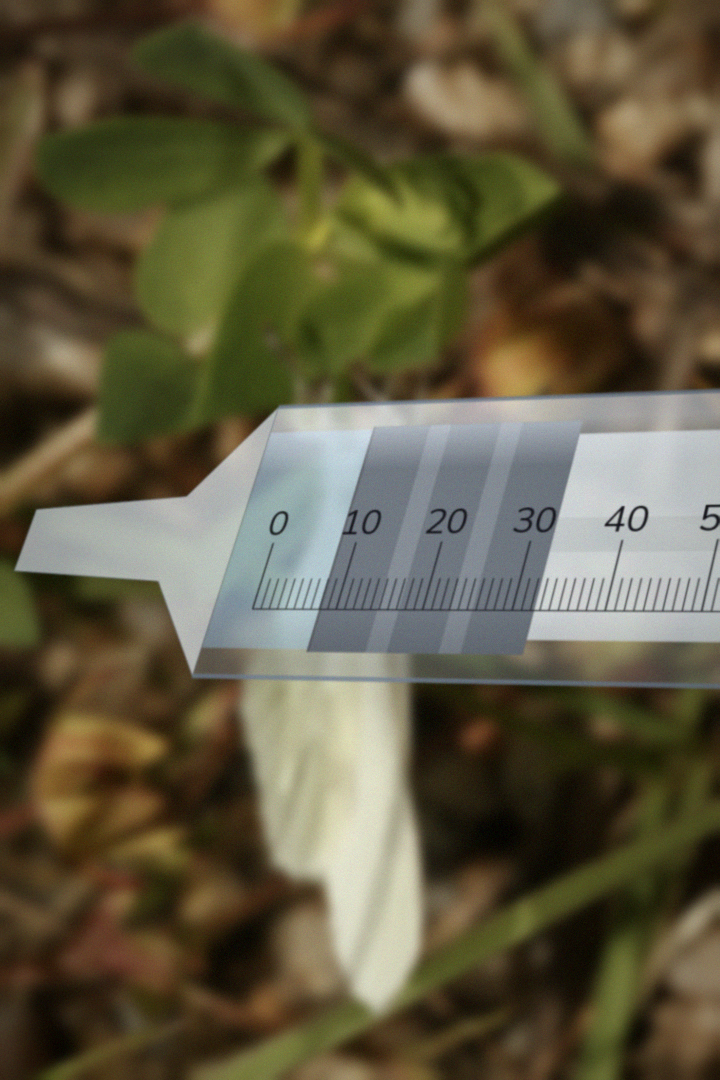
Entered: value=8 unit=mL
